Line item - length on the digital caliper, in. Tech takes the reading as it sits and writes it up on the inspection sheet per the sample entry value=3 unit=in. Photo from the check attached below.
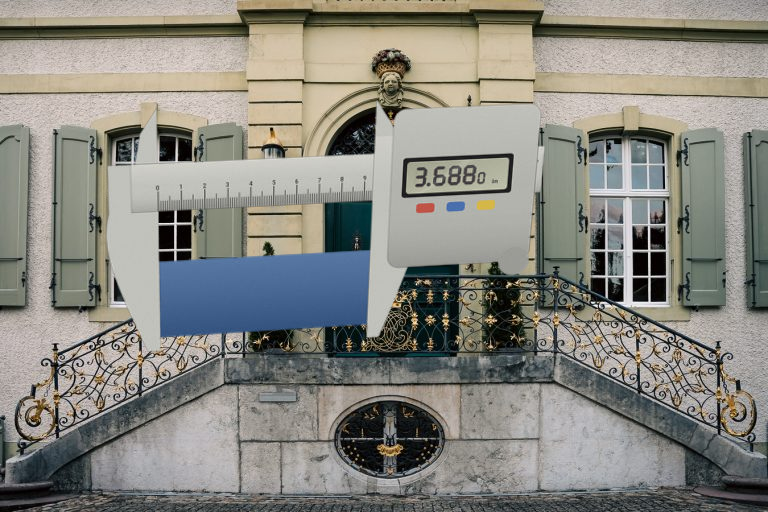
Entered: value=3.6880 unit=in
